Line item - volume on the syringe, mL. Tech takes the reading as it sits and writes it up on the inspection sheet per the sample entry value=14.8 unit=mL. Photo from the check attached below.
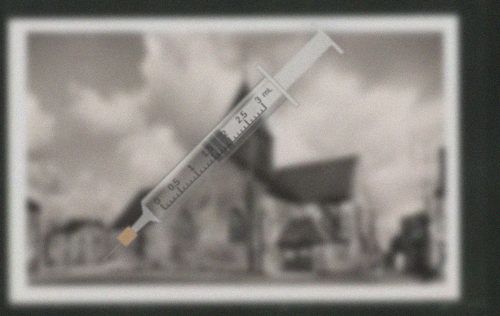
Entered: value=1.5 unit=mL
